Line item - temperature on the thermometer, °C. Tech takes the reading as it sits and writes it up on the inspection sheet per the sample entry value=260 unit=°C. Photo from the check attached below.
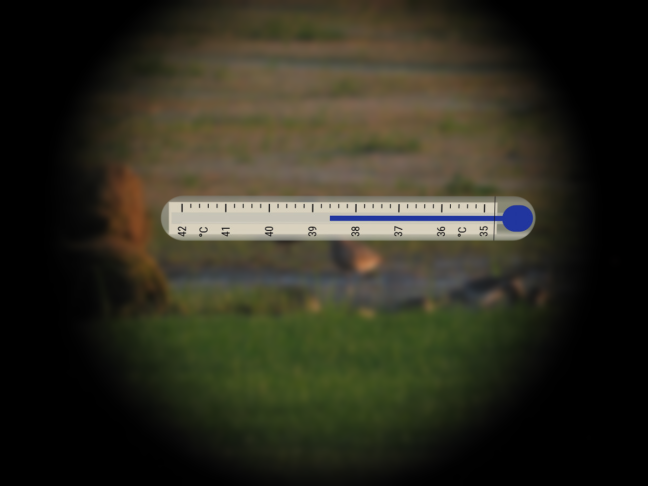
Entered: value=38.6 unit=°C
